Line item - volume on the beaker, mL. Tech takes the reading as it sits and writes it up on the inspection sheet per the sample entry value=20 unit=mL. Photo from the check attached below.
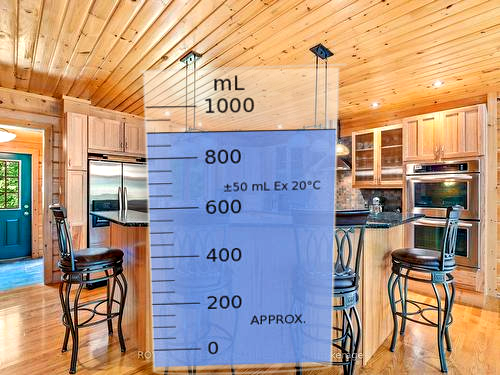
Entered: value=900 unit=mL
